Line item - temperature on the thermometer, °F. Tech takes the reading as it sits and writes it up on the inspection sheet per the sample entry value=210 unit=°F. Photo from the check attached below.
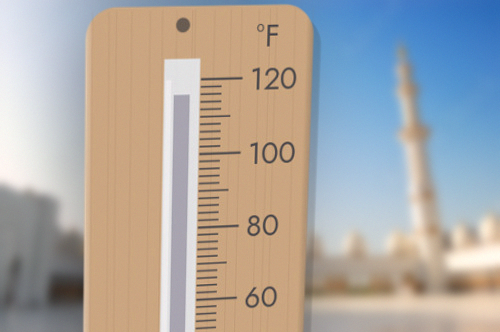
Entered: value=116 unit=°F
